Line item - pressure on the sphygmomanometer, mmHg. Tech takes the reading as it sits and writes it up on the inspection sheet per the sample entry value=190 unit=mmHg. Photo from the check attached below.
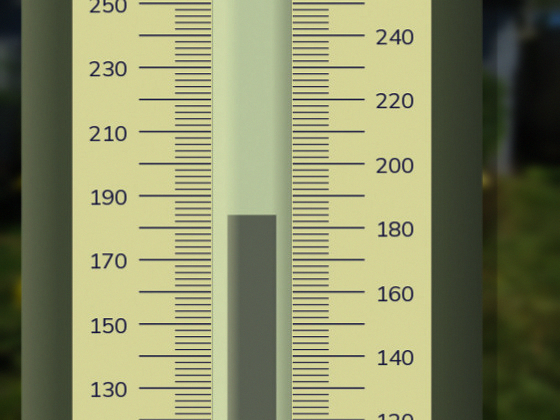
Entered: value=184 unit=mmHg
